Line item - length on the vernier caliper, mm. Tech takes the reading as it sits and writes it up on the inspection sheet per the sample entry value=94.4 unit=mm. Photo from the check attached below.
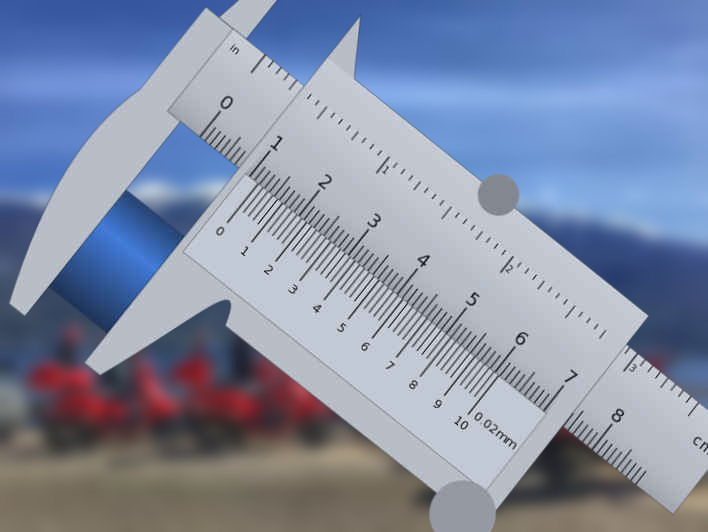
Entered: value=11.8 unit=mm
